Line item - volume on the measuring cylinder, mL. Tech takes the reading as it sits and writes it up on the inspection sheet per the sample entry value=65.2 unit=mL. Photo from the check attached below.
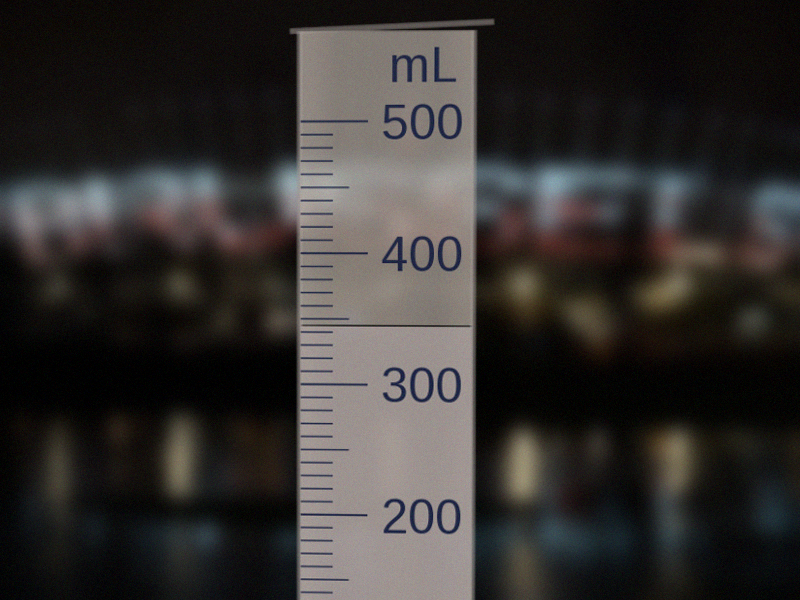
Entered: value=345 unit=mL
